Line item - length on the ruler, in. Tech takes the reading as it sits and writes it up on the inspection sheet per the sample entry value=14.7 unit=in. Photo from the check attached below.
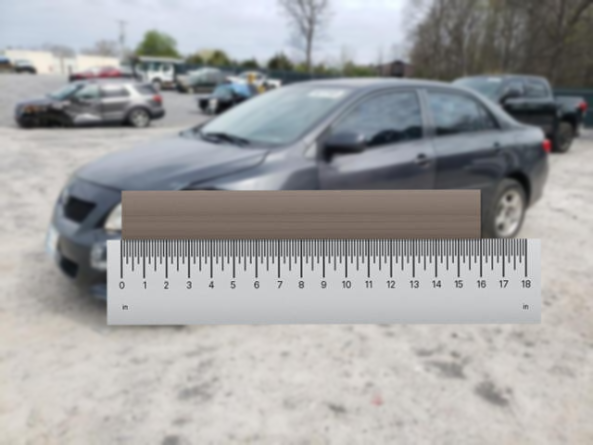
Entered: value=16 unit=in
